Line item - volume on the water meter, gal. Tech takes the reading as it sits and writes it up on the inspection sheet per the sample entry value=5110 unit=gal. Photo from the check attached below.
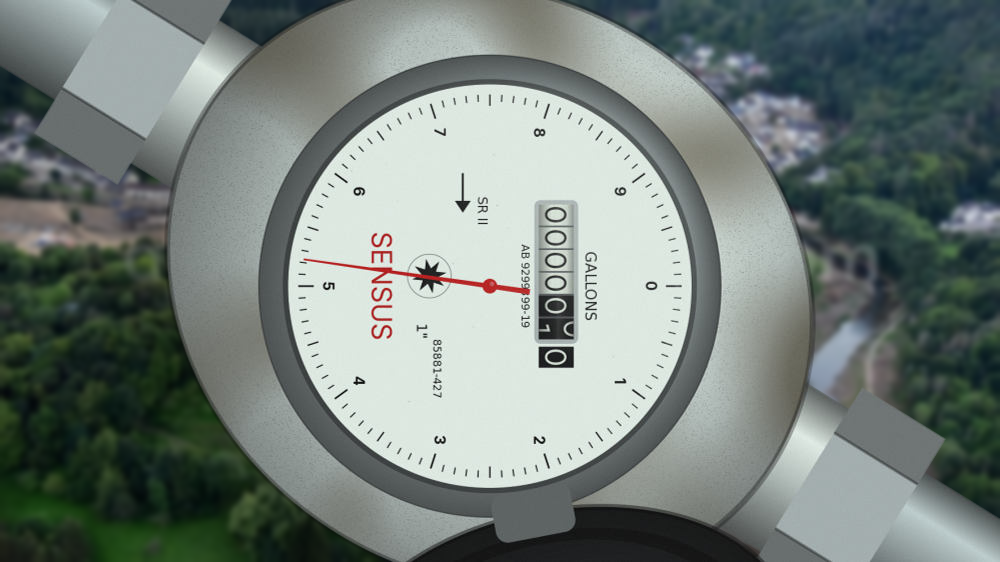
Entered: value=5.2 unit=gal
